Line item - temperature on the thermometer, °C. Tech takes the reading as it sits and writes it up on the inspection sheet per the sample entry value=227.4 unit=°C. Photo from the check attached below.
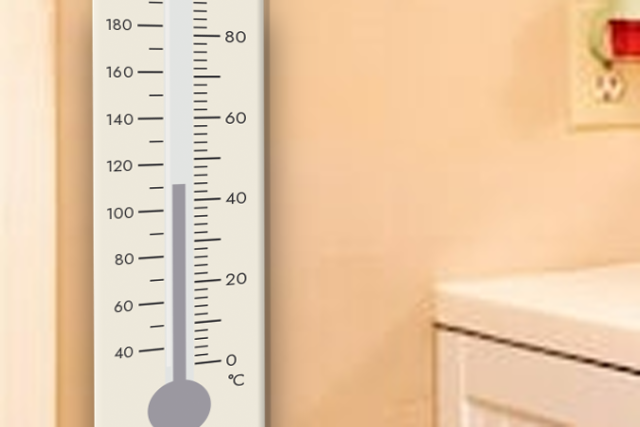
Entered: value=44 unit=°C
